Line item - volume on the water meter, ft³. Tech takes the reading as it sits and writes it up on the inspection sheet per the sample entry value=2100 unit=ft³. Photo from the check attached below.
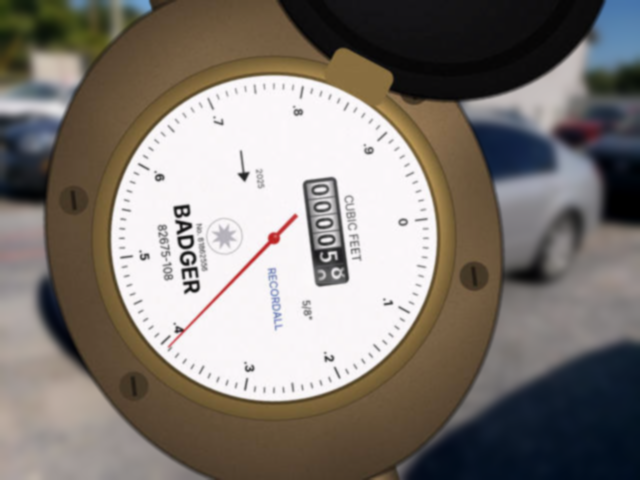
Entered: value=58.39 unit=ft³
